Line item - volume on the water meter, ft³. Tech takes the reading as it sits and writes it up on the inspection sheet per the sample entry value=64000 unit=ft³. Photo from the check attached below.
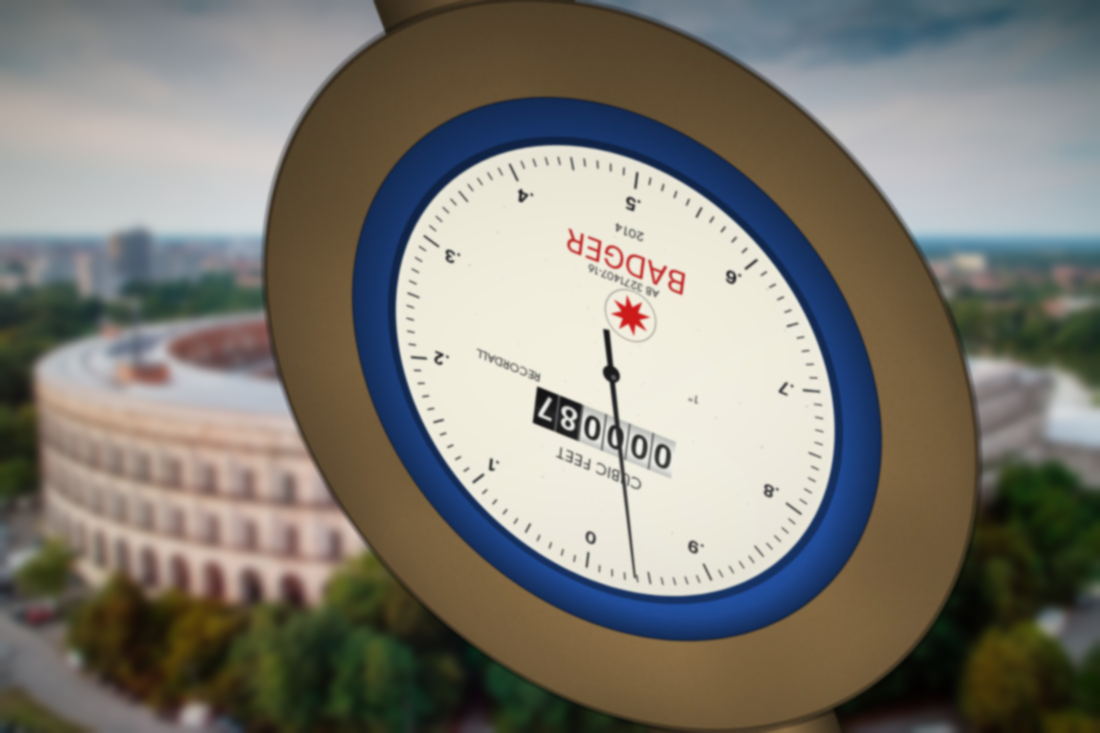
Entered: value=86.96 unit=ft³
